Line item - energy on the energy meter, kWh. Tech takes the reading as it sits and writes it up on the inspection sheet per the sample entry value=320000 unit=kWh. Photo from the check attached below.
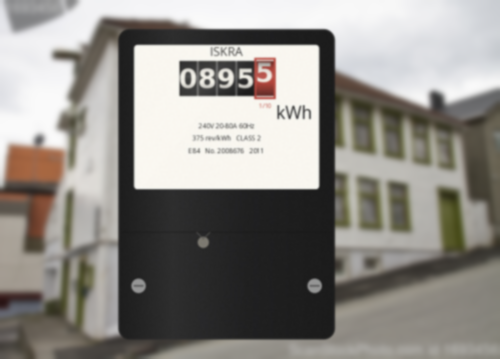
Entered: value=895.5 unit=kWh
